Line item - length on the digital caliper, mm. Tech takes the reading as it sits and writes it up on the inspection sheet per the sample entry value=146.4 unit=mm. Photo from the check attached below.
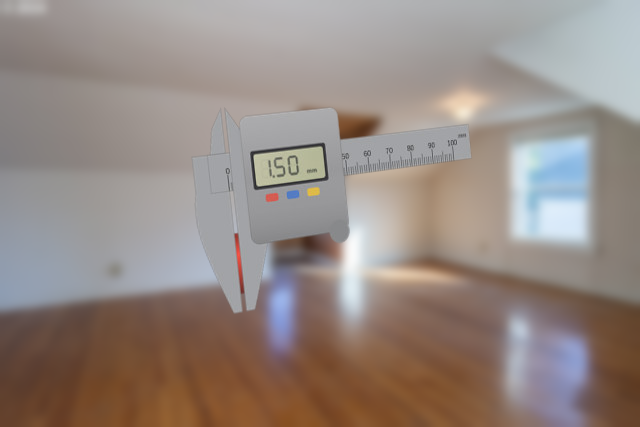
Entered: value=1.50 unit=mm
